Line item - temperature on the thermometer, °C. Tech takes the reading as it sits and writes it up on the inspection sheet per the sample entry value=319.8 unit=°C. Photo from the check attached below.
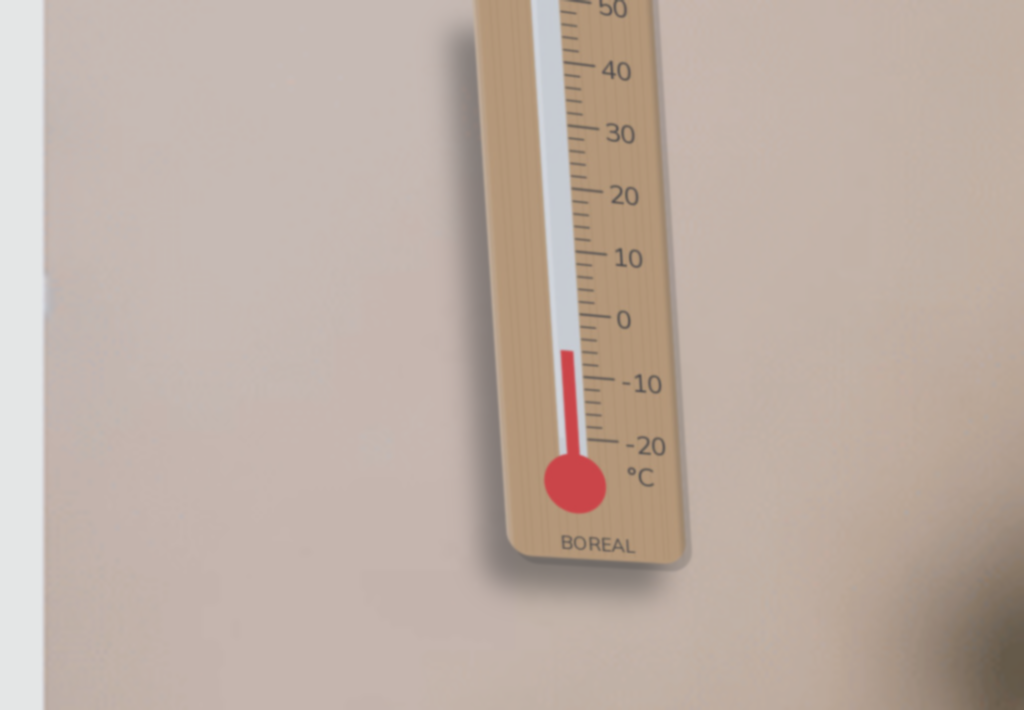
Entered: value=-6 unit=°C
